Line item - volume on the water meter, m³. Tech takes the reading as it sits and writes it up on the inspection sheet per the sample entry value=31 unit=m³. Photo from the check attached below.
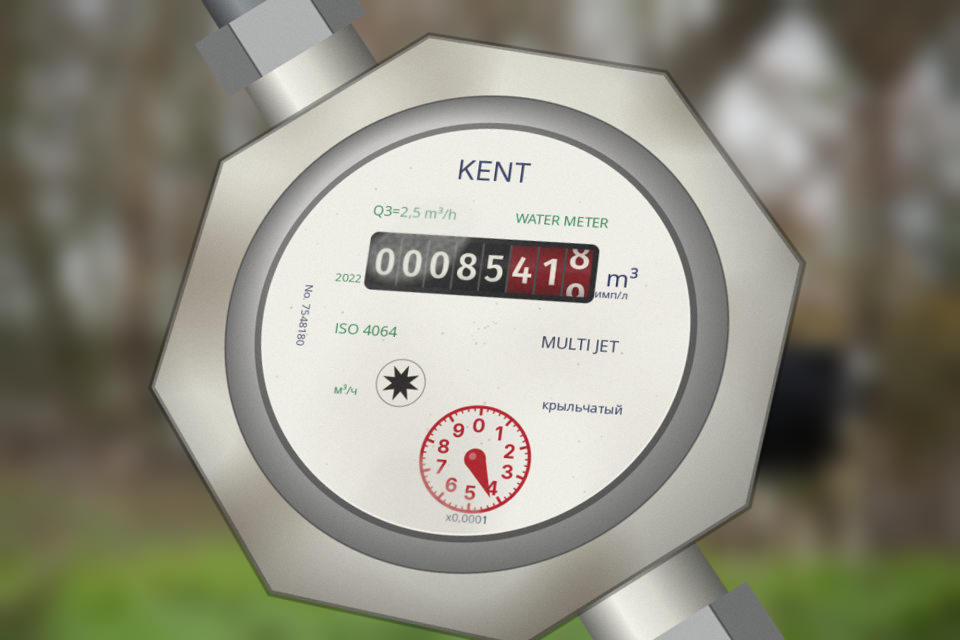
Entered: value=85.4184 unit=m³
